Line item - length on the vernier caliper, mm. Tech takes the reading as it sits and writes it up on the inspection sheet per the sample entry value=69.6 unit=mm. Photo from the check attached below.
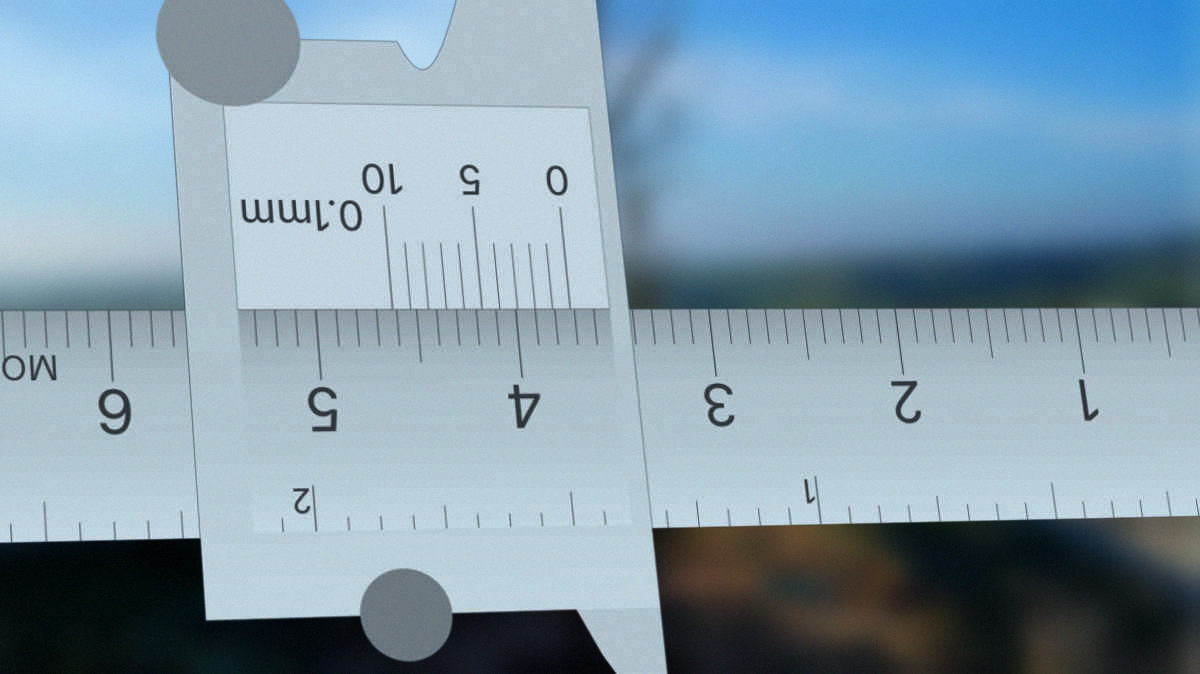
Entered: value=37.2 unit=mm
